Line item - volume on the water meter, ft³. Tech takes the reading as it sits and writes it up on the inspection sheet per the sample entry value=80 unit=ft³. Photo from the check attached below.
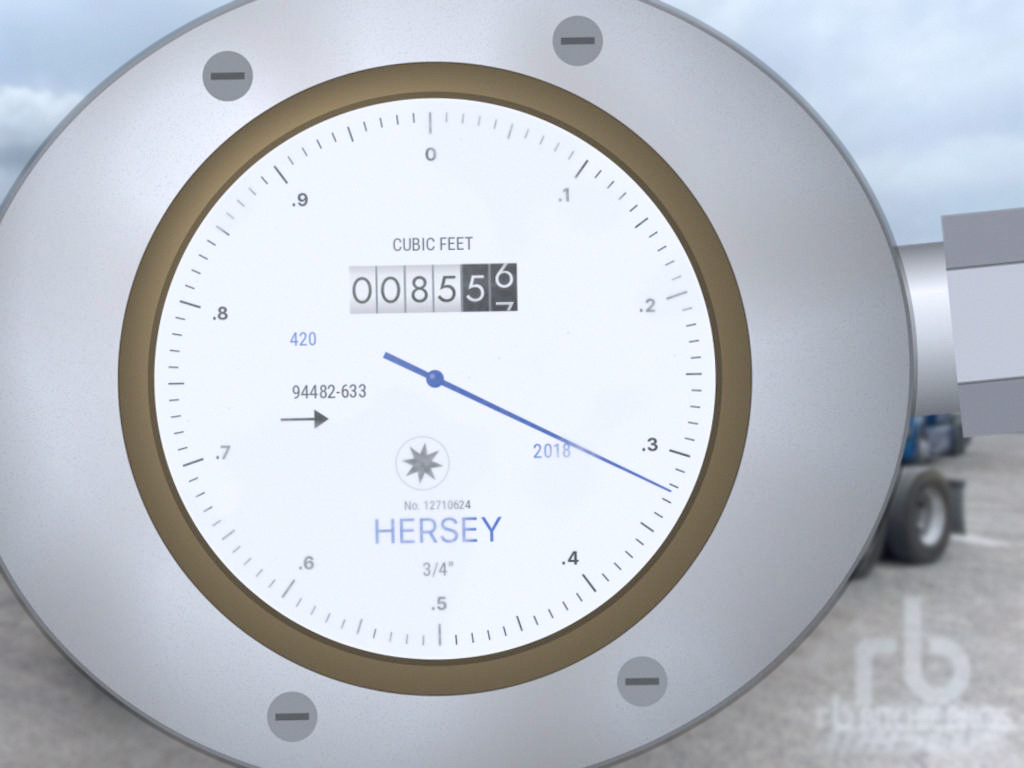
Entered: value=8556.32 unit=ft³
